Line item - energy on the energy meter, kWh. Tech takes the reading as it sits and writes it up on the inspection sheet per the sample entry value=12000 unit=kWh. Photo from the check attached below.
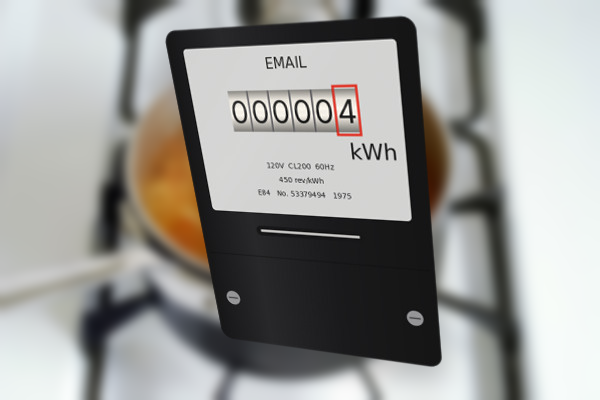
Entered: value=0.4 unit=kWh
